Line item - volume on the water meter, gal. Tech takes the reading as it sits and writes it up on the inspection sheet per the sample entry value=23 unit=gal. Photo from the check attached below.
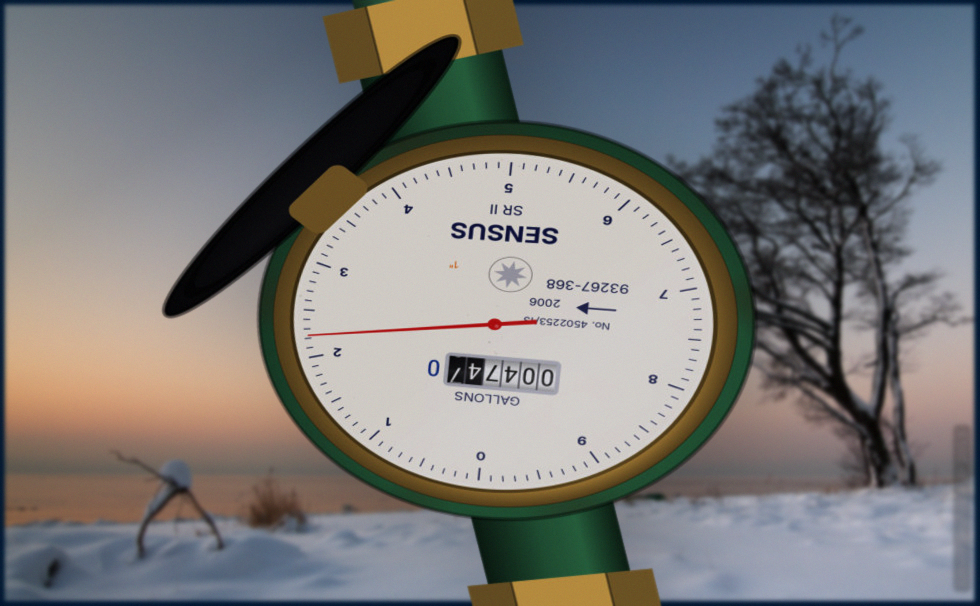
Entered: value=47472.2 unit=gal
